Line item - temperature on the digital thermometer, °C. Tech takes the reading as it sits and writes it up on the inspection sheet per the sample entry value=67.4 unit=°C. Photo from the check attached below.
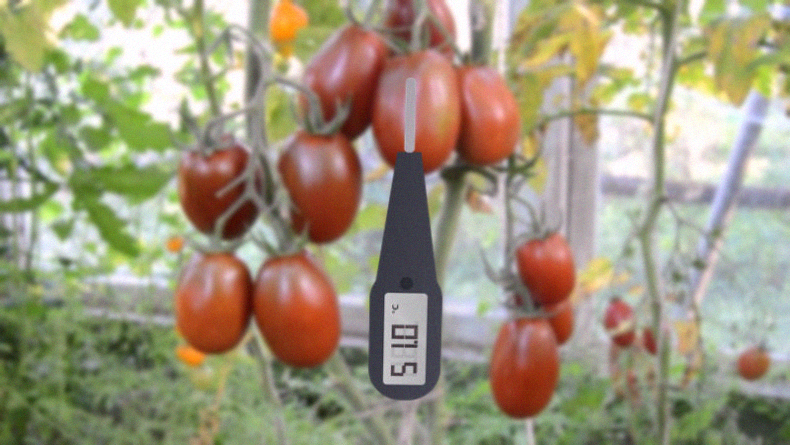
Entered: value=51.0 unit=°C
